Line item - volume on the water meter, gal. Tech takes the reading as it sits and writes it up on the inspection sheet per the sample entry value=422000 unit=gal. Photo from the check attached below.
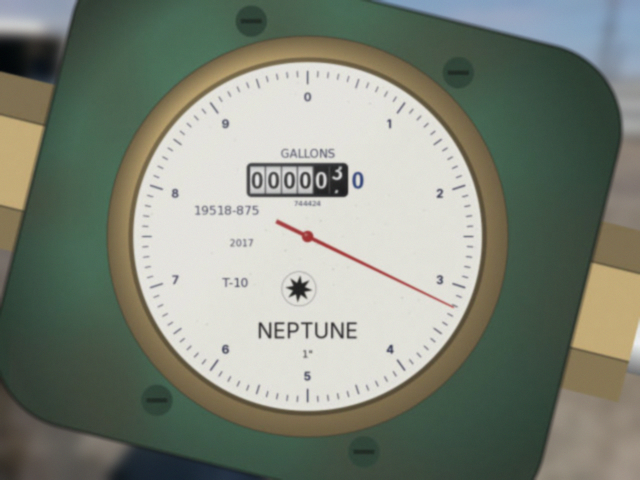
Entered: value=33.2 unit=gal
